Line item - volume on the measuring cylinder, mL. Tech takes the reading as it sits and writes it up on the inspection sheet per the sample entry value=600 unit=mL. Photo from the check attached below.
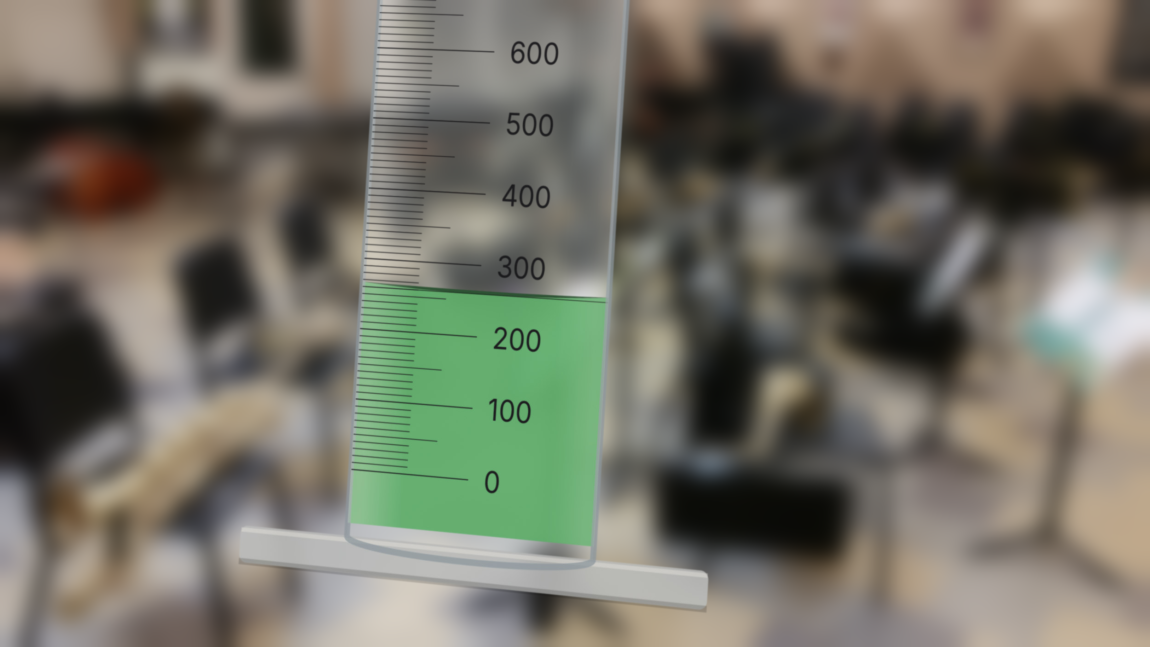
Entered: value=260 unit=mL
